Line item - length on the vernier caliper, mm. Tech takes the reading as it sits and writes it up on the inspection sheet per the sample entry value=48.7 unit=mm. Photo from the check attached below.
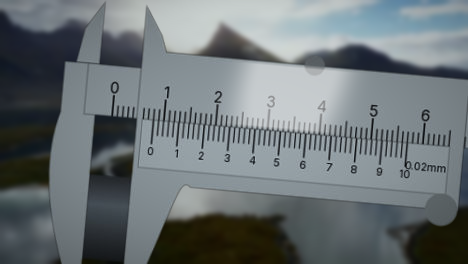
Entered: value=8.0 unit=mm
